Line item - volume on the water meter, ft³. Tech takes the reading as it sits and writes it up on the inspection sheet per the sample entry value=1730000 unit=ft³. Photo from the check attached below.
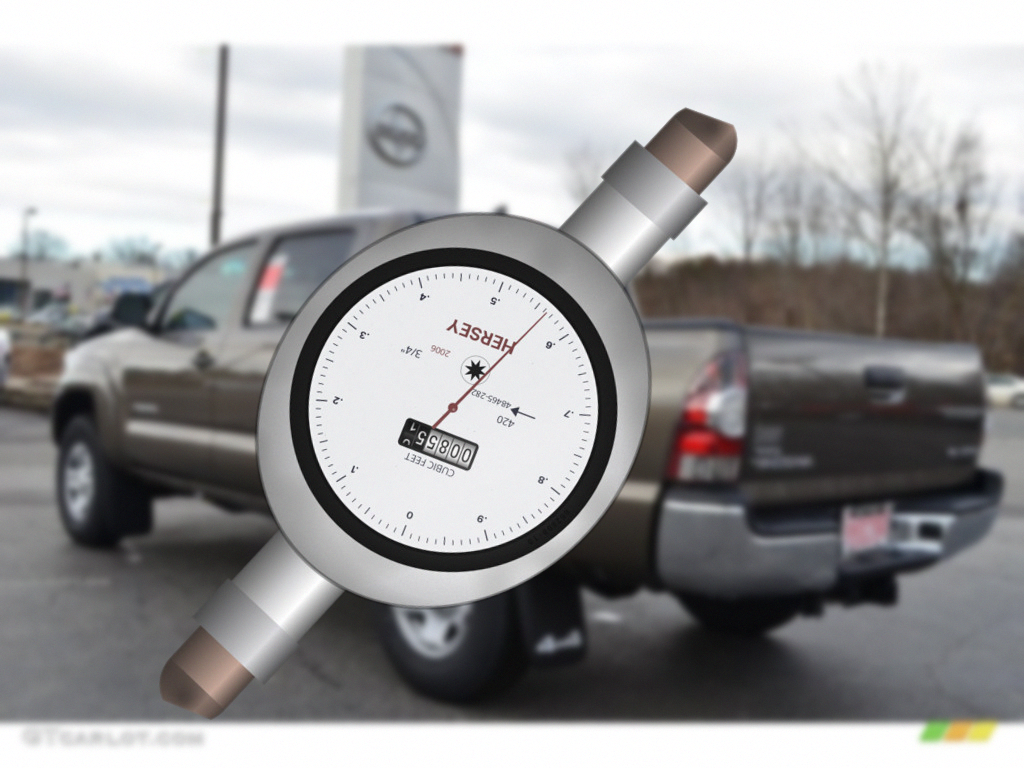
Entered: value=8550.56 unit=ft³
